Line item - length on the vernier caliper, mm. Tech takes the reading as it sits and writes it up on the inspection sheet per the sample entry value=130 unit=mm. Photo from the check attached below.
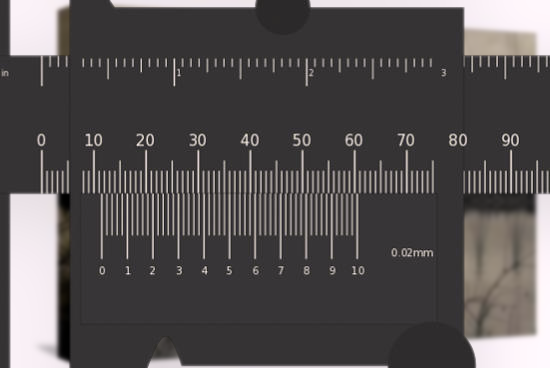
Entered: value=11.5 unit=mm
